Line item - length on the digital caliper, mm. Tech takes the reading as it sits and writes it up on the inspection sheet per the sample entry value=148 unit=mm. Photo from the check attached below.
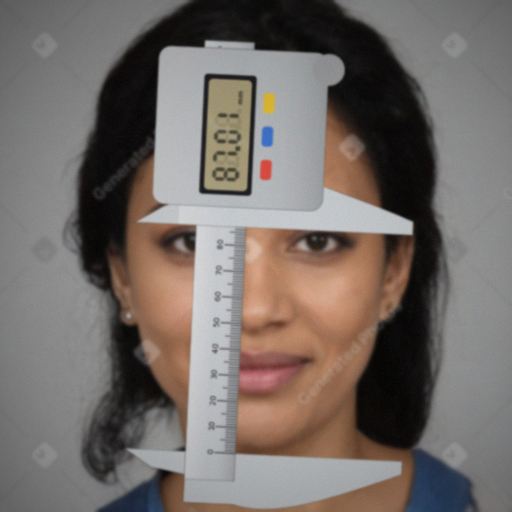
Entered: value=87.01 unit=mm
